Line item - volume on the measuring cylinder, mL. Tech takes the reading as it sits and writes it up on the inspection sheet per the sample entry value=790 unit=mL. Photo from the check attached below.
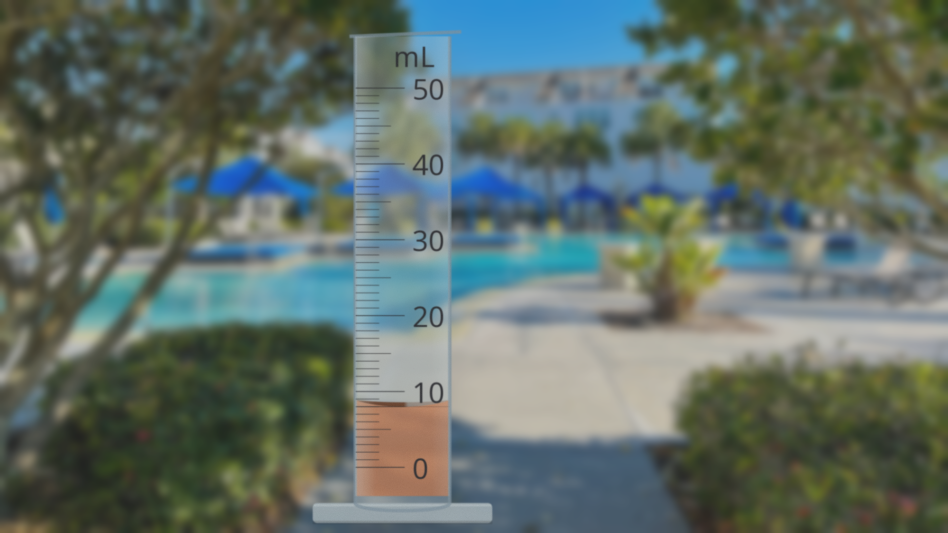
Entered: value=8 unit=mL
